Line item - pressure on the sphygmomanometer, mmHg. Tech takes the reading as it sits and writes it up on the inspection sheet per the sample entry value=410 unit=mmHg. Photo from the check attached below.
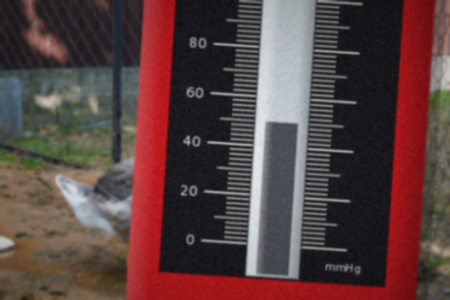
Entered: value=50 unit=mmHg
